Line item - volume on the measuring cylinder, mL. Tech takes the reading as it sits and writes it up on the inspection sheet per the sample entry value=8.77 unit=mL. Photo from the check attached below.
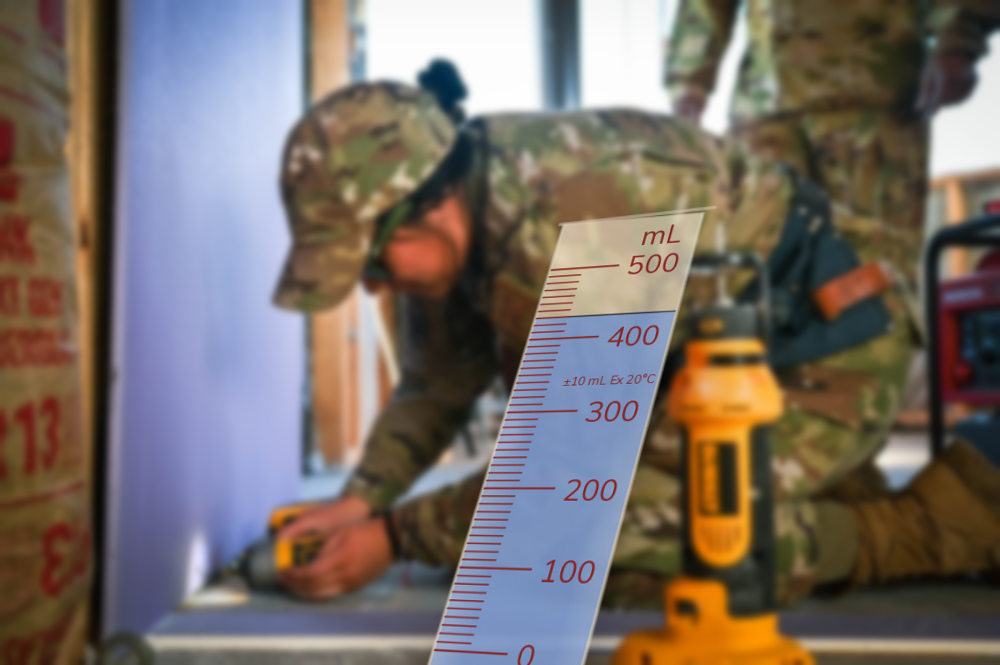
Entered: value=430 unit=mL
